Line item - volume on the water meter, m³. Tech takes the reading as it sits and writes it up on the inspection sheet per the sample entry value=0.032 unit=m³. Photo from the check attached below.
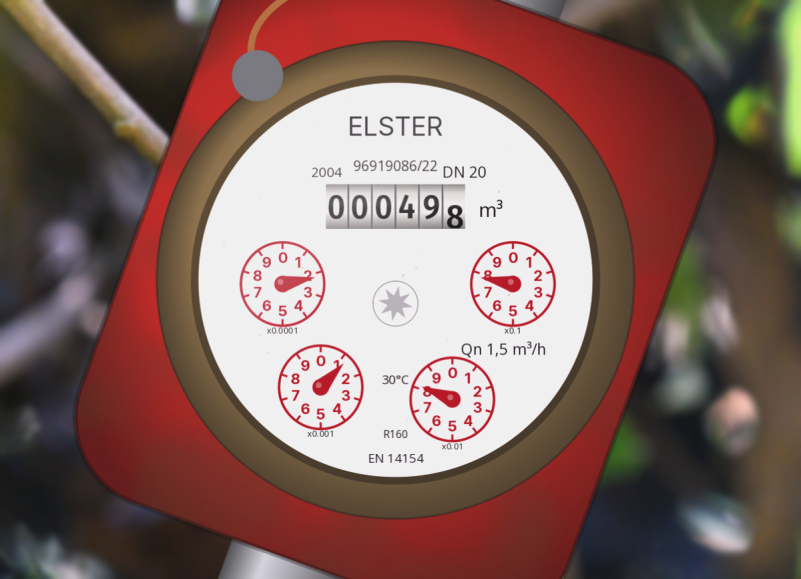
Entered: value=497.7812 unit=m³
